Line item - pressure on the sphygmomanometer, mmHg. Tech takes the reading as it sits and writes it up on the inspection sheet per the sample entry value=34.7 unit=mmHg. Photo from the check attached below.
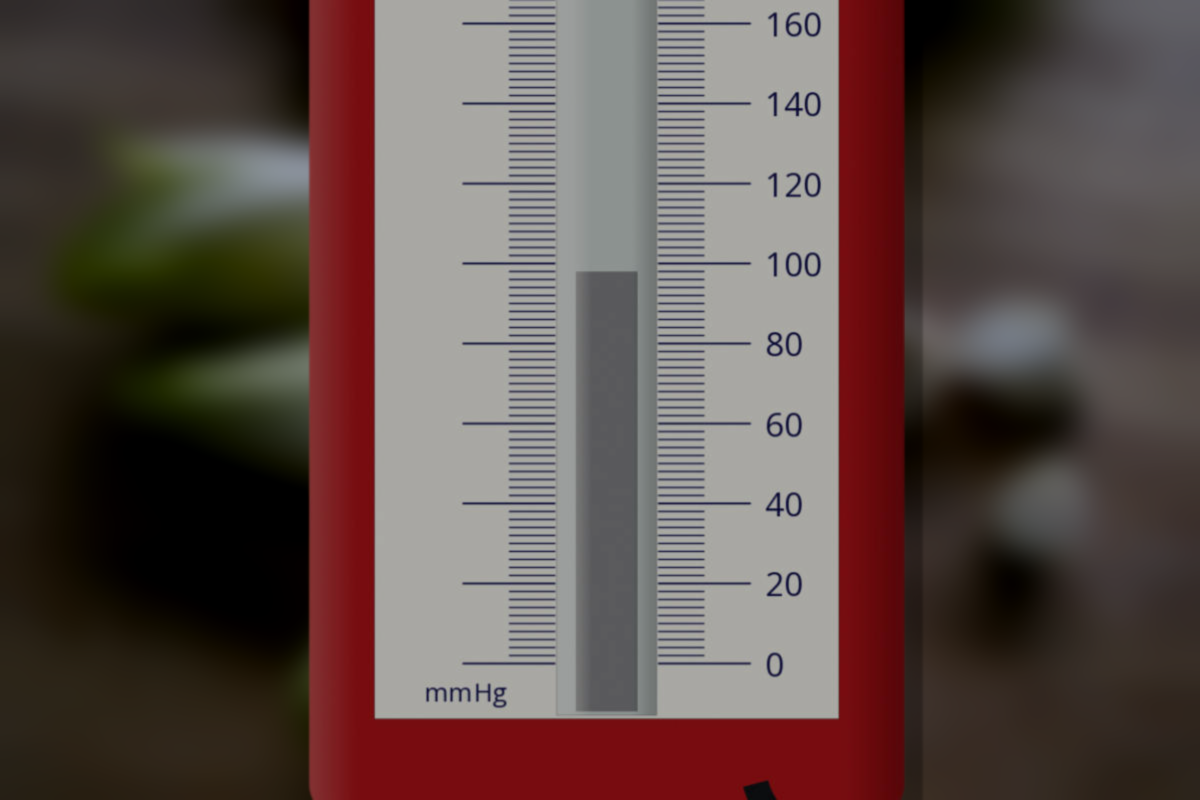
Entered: value=98 unit=mmHg
